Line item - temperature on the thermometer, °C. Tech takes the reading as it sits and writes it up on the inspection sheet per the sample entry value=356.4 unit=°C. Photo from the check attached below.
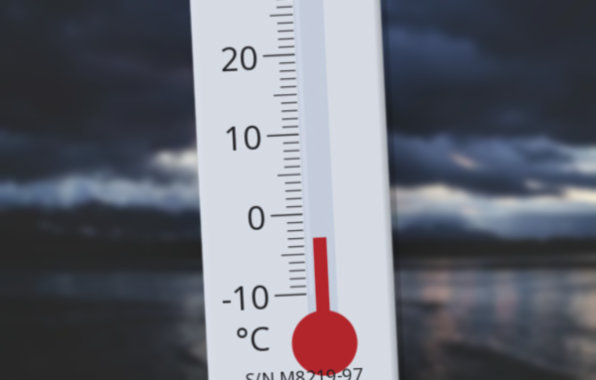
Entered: value=-3 unit=°C
